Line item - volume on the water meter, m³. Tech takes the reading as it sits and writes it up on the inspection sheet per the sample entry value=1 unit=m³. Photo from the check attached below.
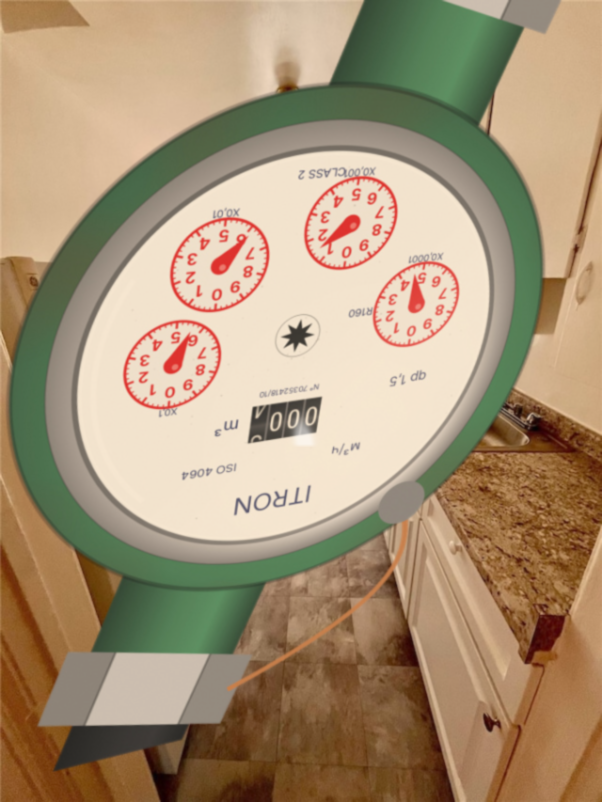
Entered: value=3.5614 unit=m³
